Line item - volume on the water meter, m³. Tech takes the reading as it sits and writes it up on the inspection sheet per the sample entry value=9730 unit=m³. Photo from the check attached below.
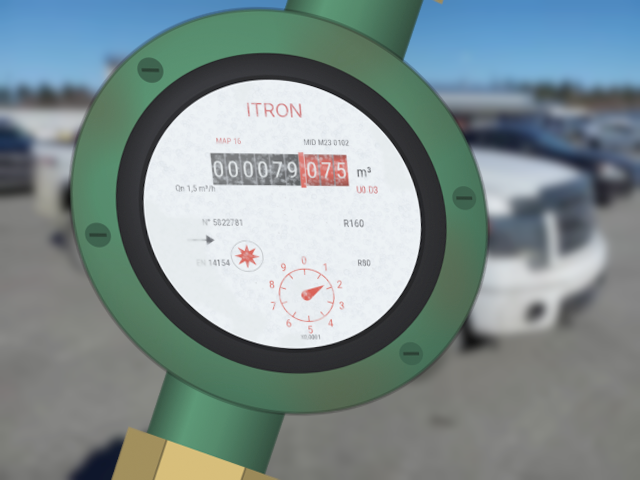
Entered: value=79.0751 unit=m³
